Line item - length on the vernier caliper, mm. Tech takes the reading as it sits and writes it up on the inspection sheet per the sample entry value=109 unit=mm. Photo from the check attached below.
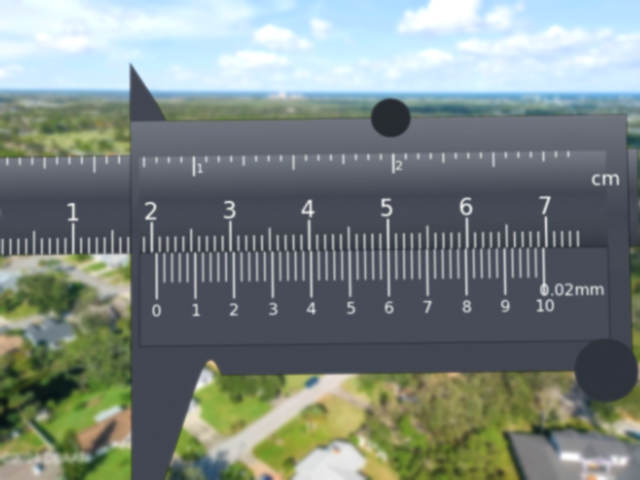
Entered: value=20.6 unit=mm
